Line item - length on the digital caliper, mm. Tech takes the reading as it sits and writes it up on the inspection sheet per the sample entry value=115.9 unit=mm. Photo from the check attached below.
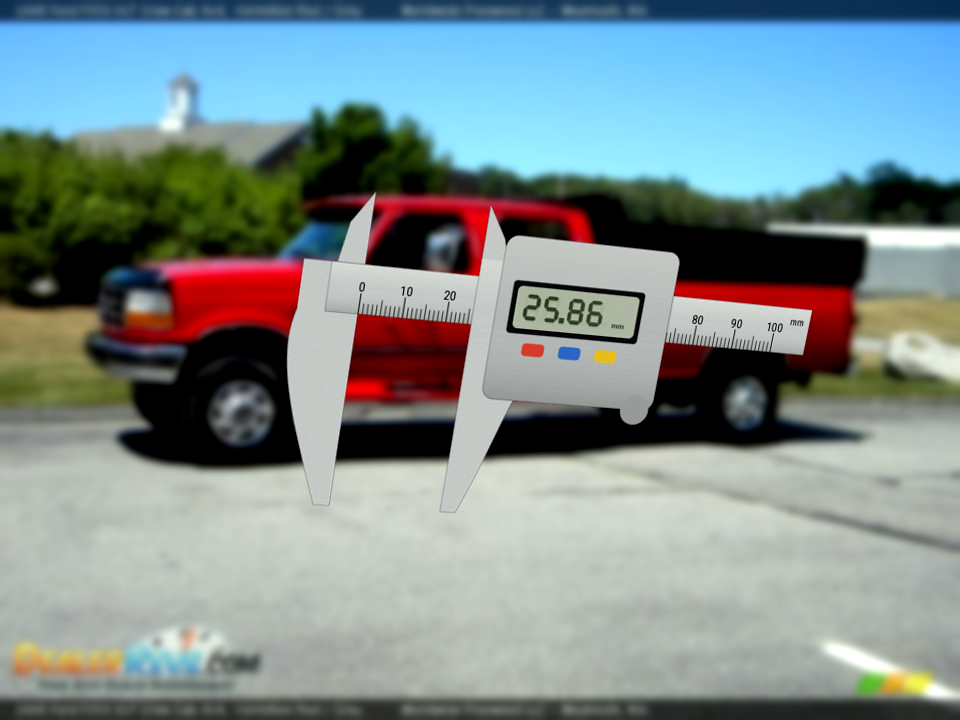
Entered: value=25.86 unit=mm
